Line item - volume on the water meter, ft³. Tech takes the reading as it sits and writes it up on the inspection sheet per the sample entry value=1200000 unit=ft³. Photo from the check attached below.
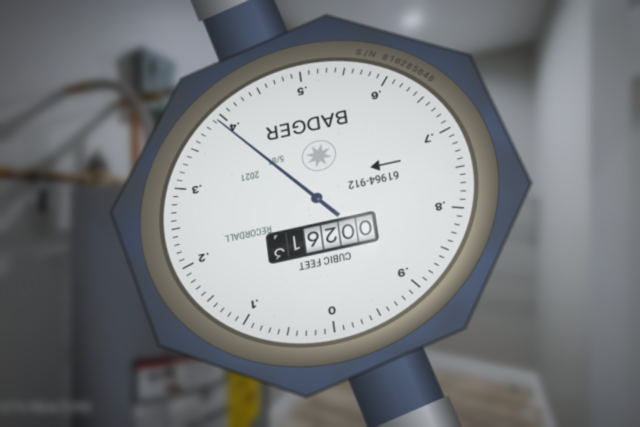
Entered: value=2613.39 unit=ft³
